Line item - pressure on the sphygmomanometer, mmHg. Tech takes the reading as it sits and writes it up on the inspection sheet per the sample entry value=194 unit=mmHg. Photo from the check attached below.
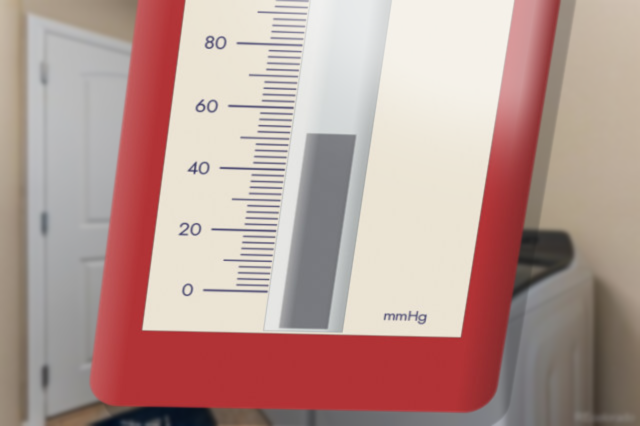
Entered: value=52 unit=mmHg
